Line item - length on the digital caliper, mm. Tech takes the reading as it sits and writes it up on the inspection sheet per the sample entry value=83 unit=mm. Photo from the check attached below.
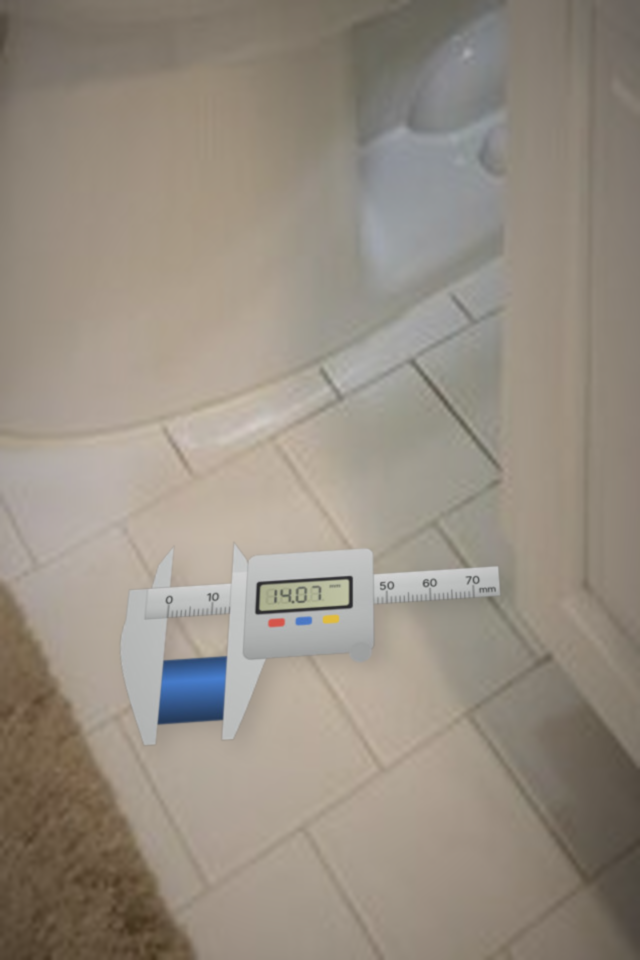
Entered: value=14.07 unit=mm
